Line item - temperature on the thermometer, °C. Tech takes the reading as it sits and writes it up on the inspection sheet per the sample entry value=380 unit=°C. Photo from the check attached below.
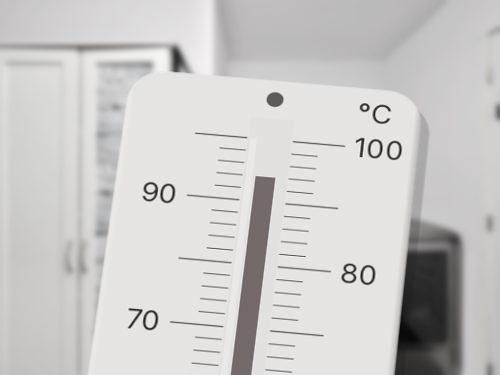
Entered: value=94 unit=°C
